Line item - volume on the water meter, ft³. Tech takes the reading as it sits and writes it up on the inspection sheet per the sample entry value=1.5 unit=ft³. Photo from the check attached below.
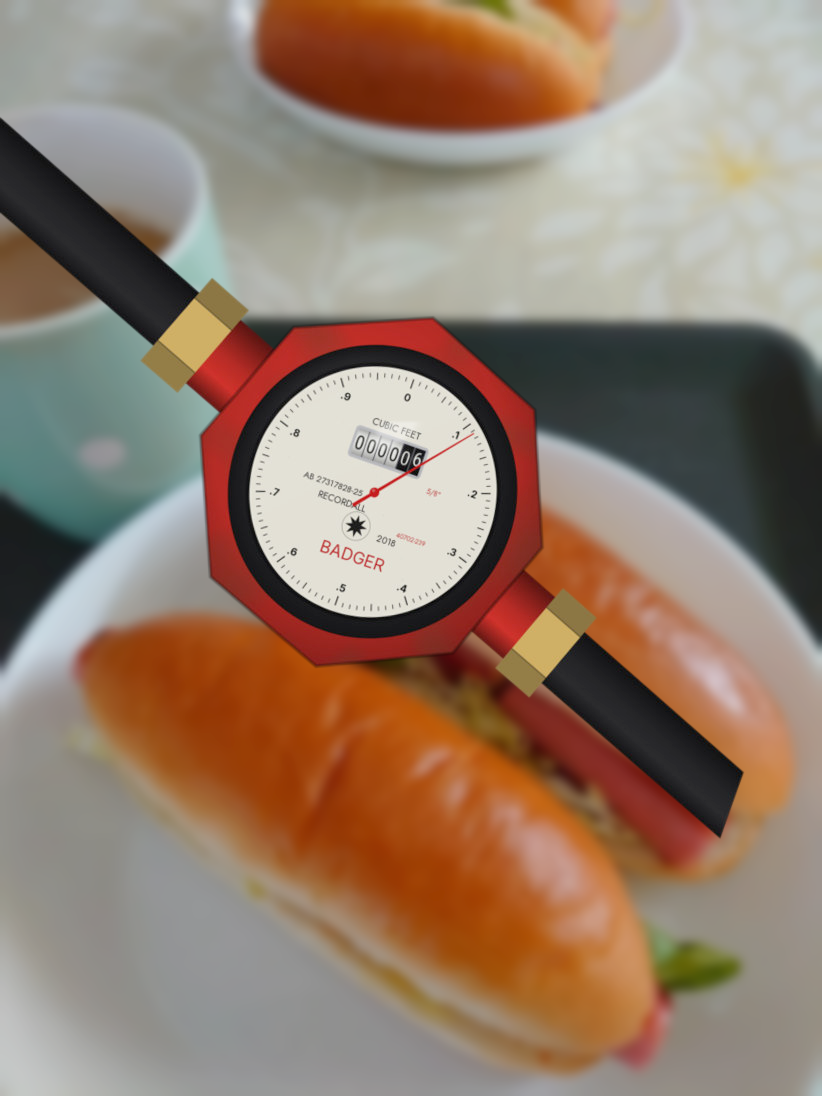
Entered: value=6.11 unit=ft³
